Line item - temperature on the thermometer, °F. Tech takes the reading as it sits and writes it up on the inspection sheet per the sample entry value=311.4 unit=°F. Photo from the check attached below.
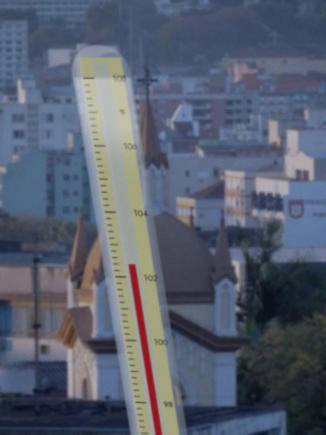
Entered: value=102.4 unit=°F
